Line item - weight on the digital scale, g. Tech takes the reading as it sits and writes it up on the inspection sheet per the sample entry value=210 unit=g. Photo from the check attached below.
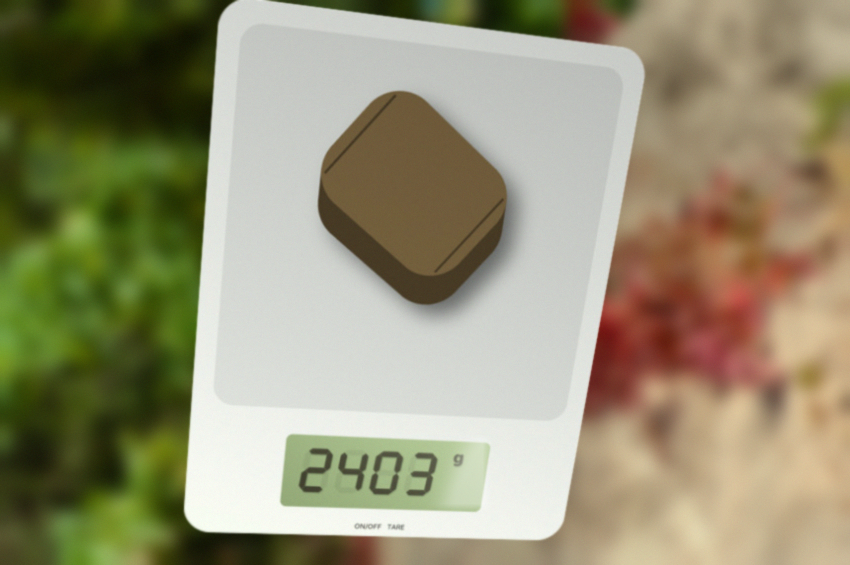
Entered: value=2403 unit=g
